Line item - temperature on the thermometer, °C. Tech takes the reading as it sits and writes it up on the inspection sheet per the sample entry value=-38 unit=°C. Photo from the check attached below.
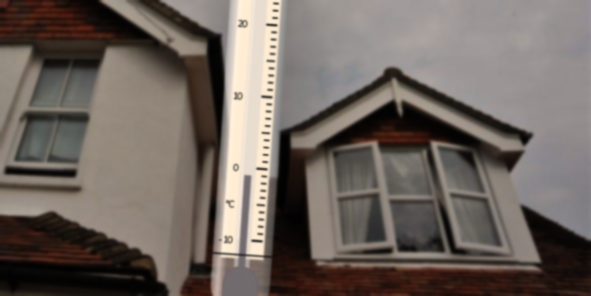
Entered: value=-1 unit=°C
